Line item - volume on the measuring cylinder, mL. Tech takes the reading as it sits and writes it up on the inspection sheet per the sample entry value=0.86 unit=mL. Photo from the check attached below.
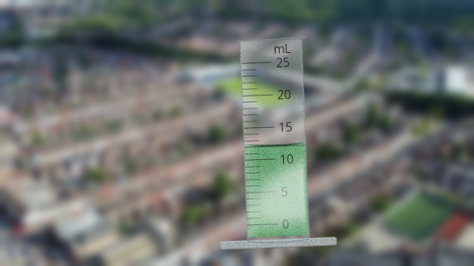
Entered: value=12 unit=mL
